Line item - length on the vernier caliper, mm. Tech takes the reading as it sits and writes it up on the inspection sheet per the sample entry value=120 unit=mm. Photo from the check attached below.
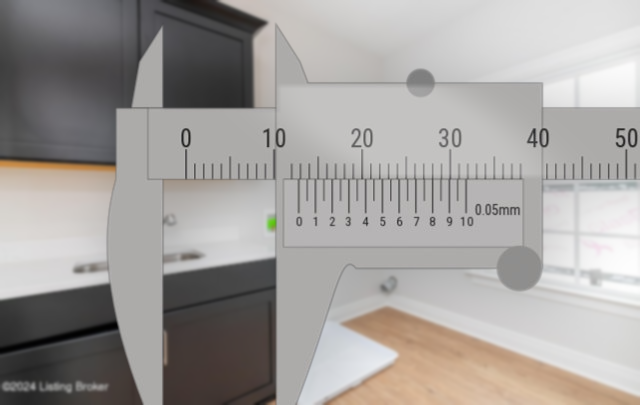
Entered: value=12.8 unit=mm
